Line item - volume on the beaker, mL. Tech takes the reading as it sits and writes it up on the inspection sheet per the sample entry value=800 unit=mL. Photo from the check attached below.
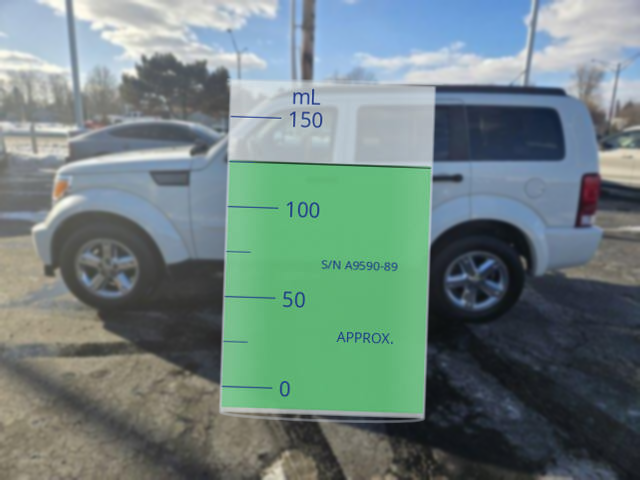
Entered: value=125 unit=mL
